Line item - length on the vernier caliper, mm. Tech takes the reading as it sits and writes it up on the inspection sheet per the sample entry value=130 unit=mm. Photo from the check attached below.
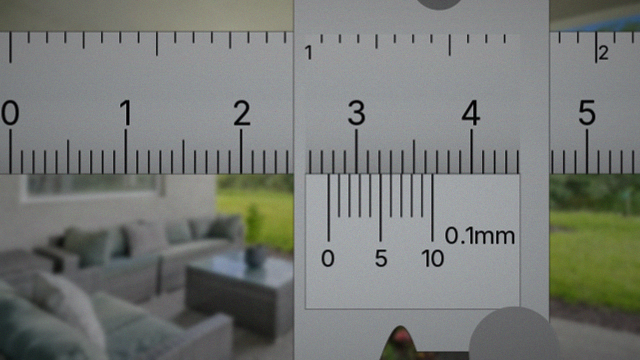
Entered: value=27.6 unit=mm
